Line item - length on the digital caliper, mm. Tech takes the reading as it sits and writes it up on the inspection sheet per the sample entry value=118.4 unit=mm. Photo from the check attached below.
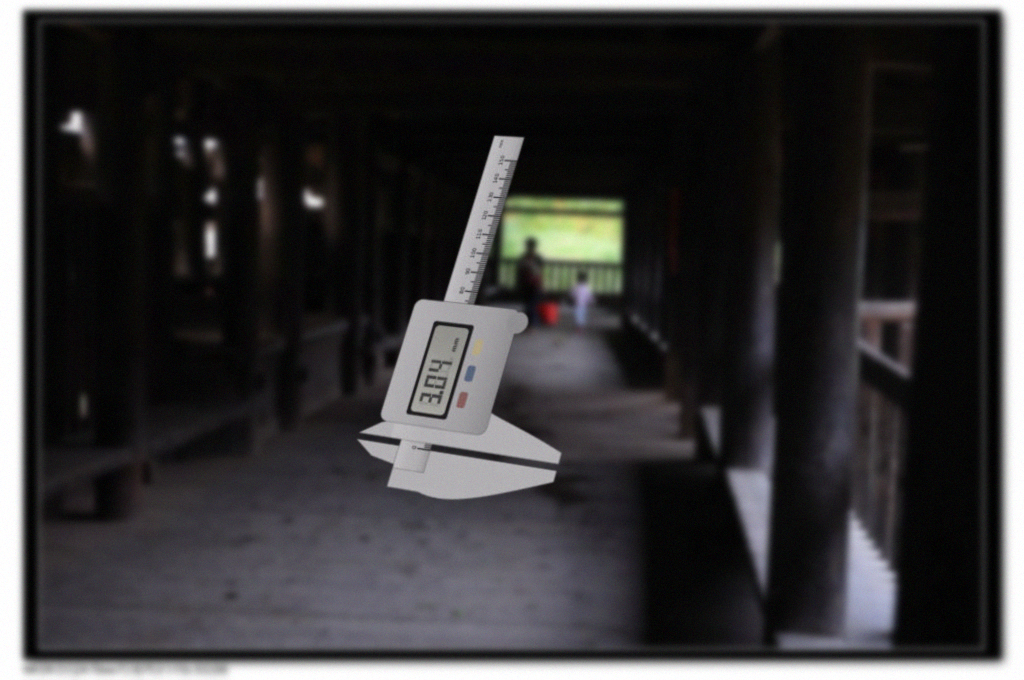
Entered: value=3.04 unit=mm
